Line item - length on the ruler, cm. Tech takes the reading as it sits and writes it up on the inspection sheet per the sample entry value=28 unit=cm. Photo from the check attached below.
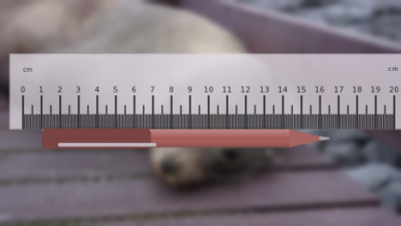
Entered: value=15.5 unit=cm
